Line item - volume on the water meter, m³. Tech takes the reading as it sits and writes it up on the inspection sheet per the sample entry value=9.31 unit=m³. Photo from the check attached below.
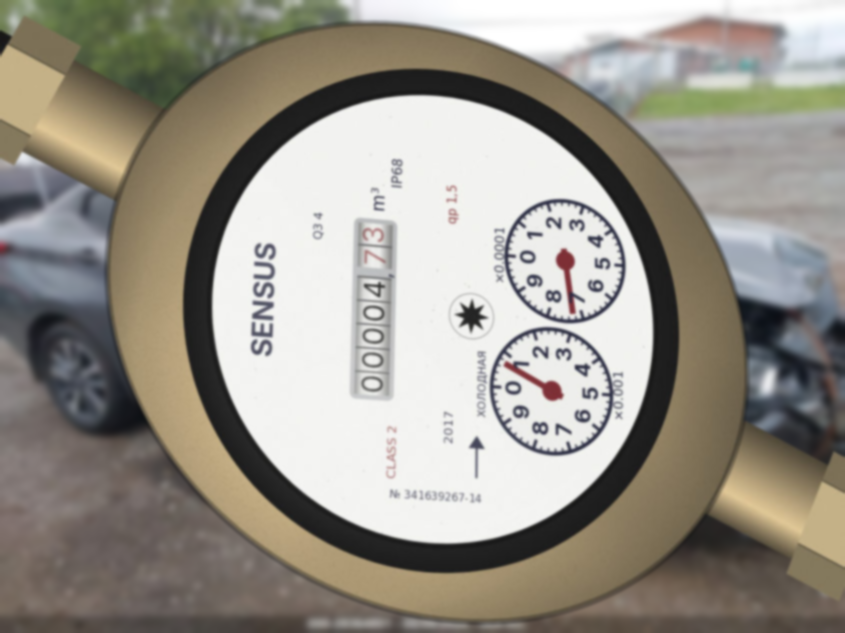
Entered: value=4.7307 unit=m³
